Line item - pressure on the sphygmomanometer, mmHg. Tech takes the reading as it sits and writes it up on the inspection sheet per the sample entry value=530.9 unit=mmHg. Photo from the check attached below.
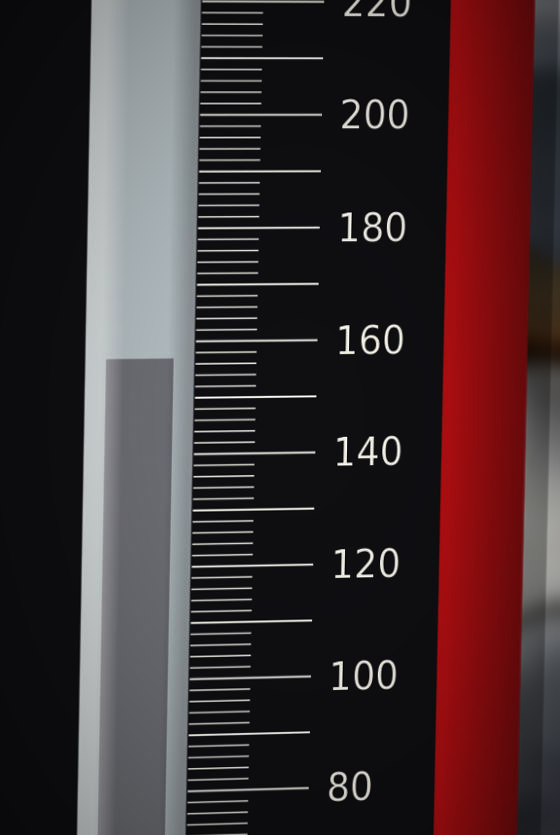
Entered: value=157 unit=mmHg
